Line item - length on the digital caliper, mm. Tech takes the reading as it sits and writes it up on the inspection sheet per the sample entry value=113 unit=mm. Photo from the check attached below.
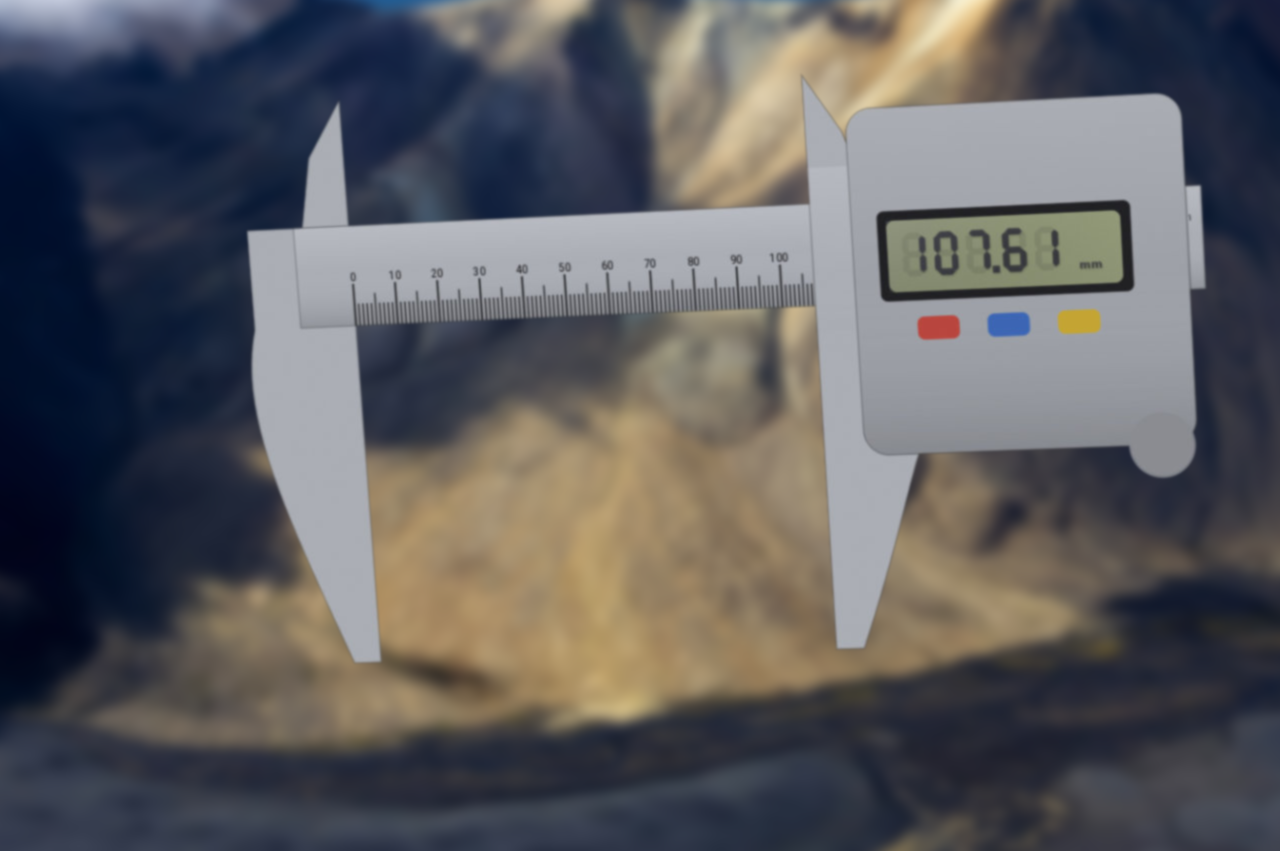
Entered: value=107.61 unit=mm
